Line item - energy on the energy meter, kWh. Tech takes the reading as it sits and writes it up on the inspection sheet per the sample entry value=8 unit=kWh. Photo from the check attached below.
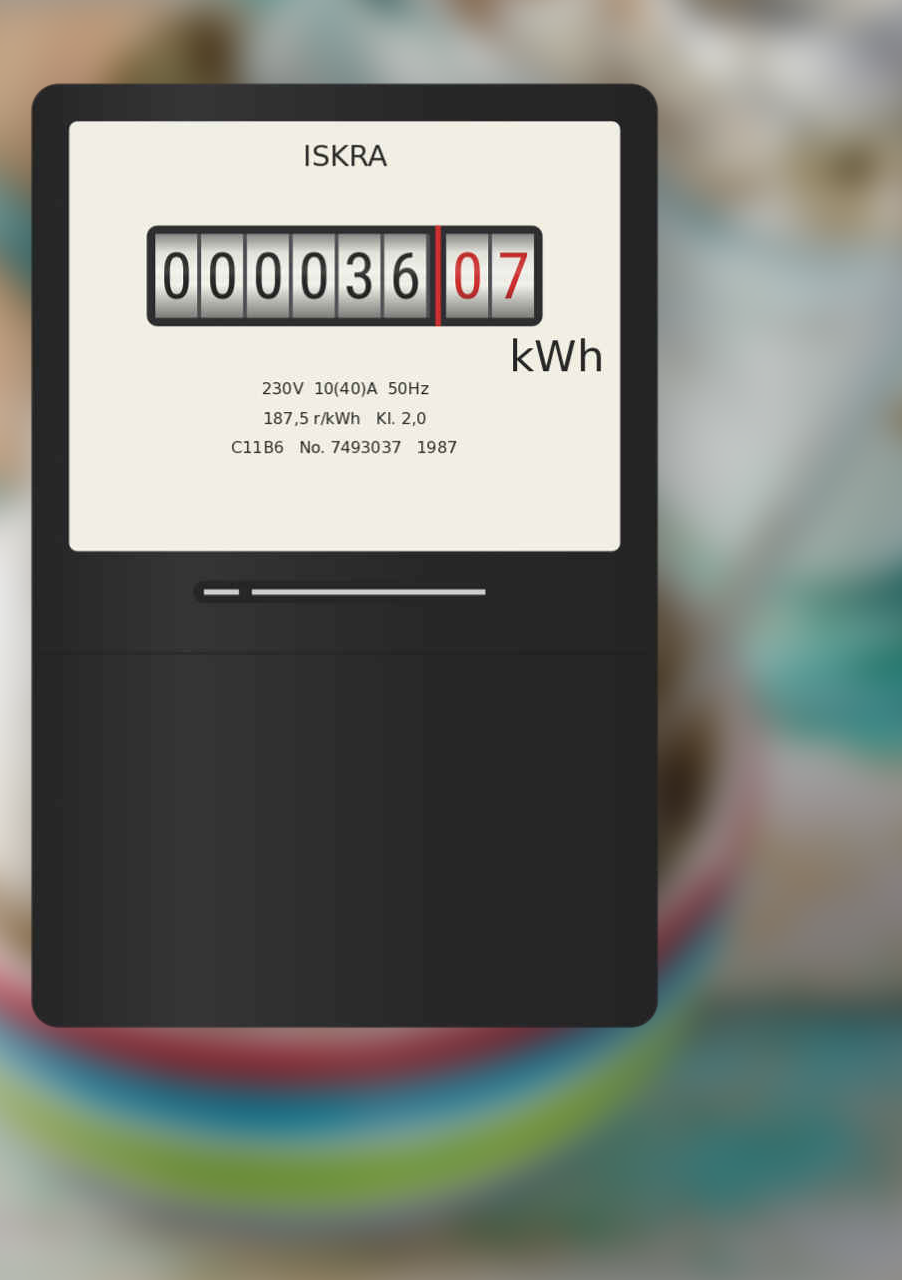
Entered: value=36.07 unit=kWh
